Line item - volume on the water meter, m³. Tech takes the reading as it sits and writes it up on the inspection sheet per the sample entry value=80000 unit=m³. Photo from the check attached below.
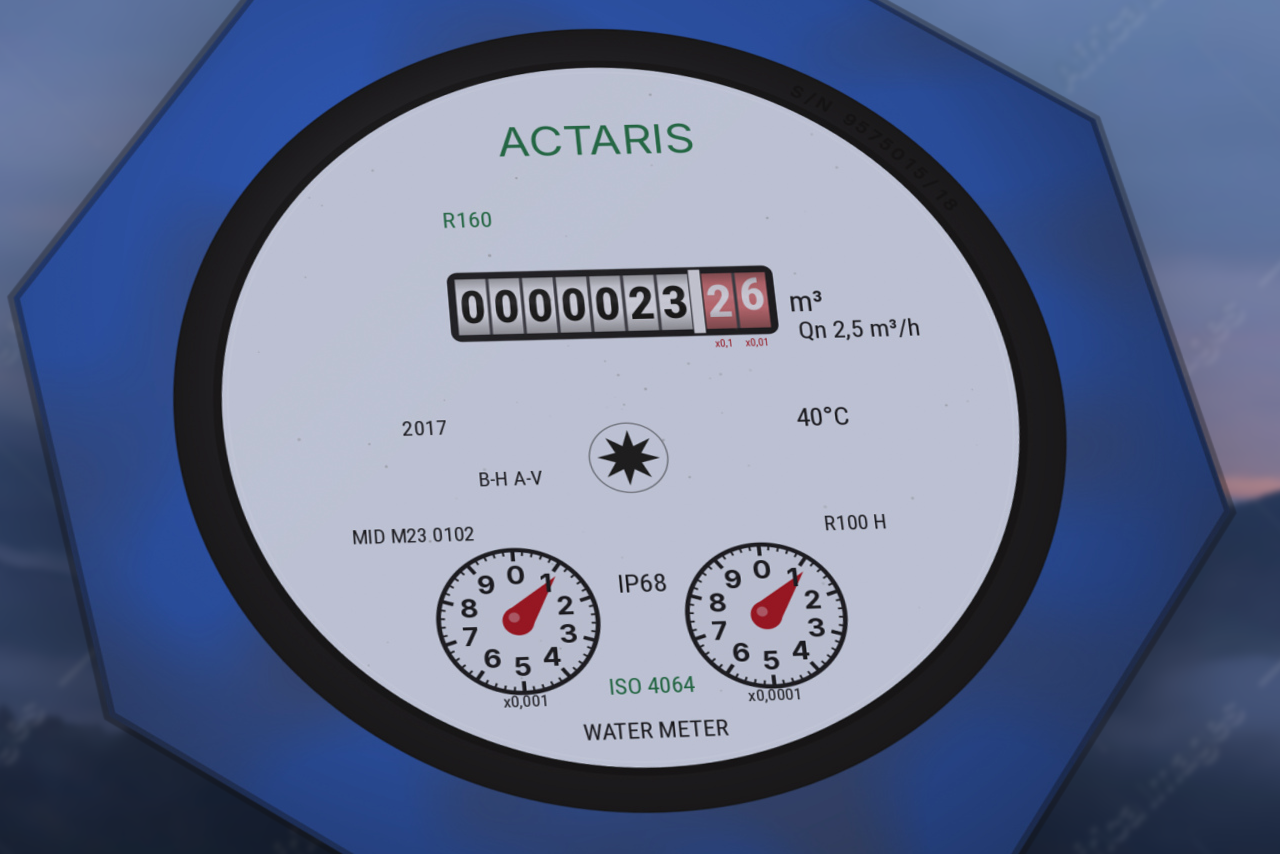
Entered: value=23.2611 unit=m³
